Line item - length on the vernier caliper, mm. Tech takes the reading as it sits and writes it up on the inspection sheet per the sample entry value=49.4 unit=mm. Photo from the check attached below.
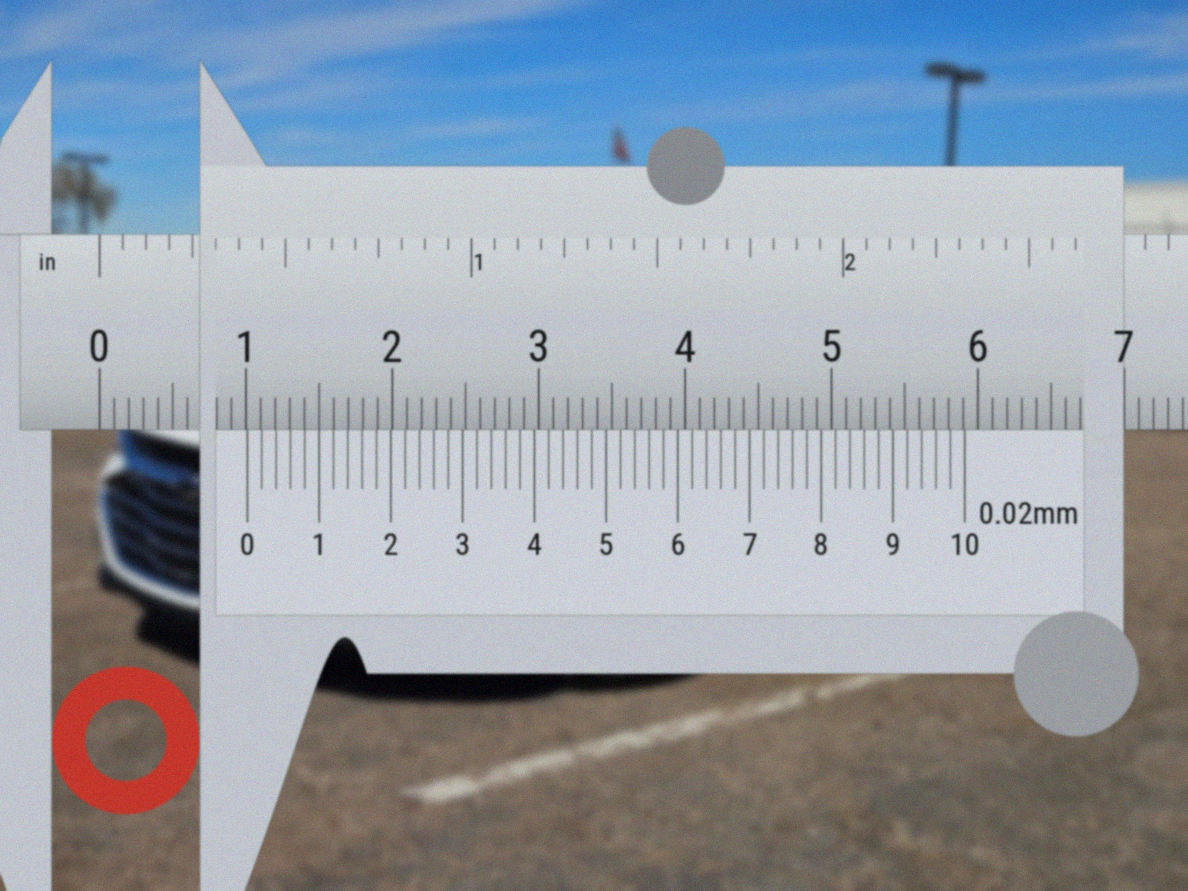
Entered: value=10.1 unit=mm
